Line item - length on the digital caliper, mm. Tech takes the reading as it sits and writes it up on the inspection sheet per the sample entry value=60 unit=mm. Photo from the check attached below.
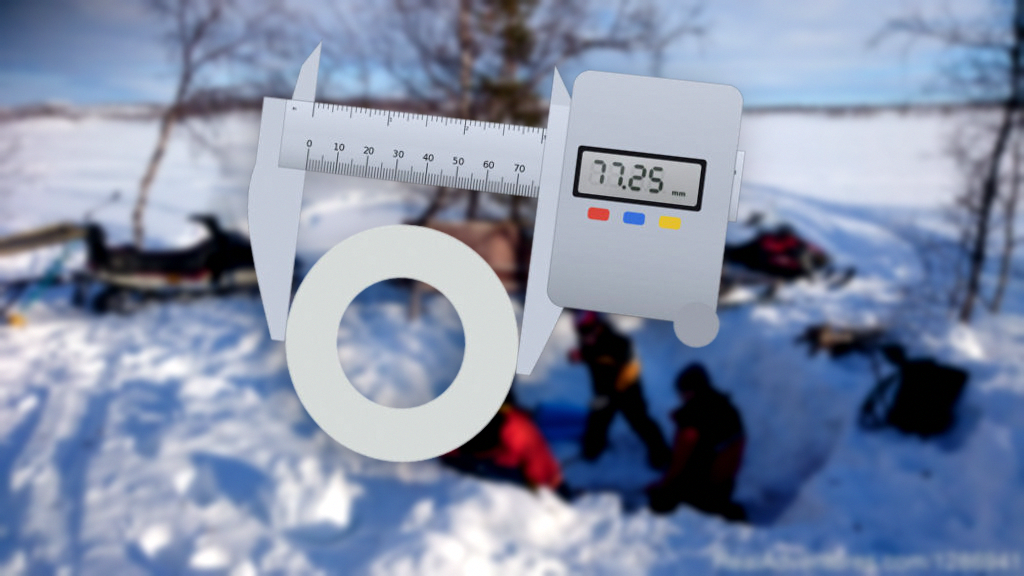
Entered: value=77.25 unit=mm
